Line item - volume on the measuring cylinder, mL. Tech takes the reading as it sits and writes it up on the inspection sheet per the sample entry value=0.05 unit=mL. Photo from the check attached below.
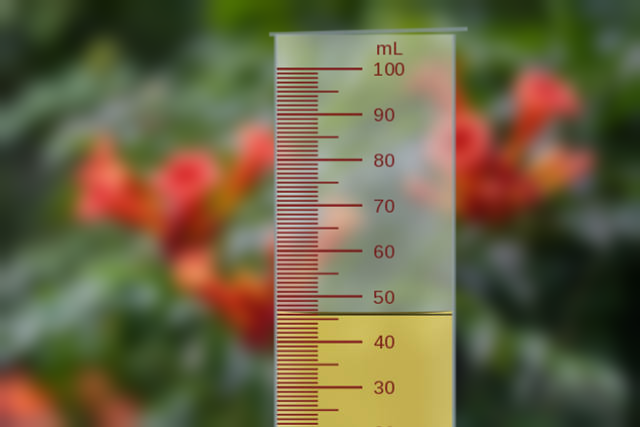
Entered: value=46 unit=mL
